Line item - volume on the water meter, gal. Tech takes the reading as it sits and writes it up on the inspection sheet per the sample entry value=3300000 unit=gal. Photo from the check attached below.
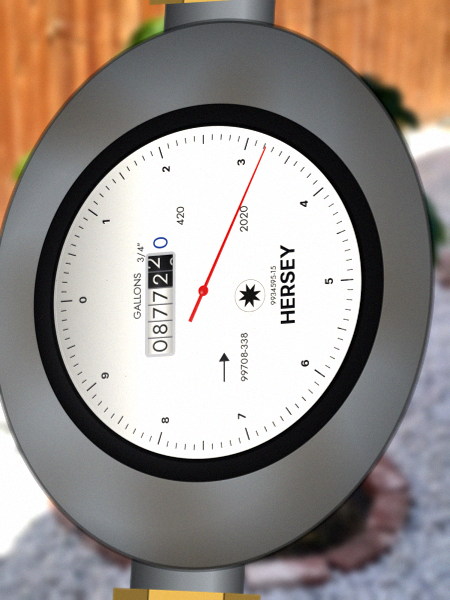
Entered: value=877223.2 unit=gal
